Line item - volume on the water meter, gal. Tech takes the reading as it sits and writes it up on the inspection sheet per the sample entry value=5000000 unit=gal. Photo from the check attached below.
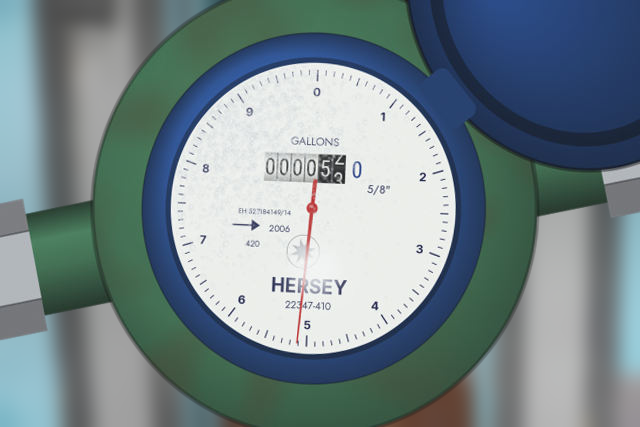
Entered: value=525.1 unit=gal
